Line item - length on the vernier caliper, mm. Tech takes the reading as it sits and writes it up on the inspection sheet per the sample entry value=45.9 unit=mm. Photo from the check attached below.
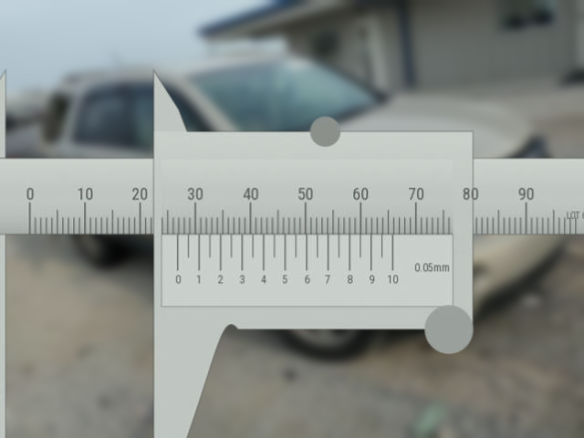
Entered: value=26.8 unit=mm
